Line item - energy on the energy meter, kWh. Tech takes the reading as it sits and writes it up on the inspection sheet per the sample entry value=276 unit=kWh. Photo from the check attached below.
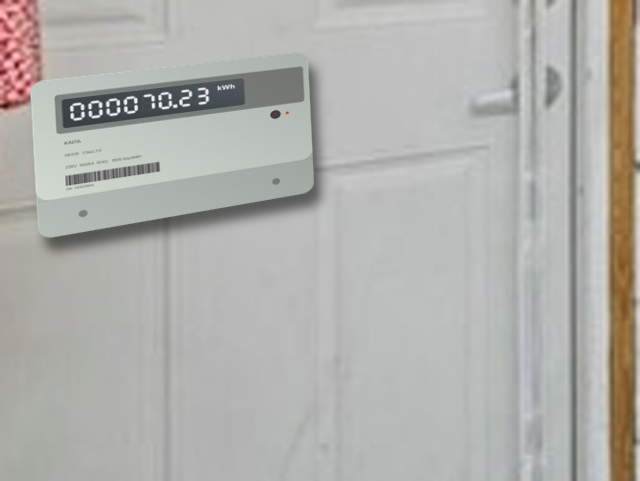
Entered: value=70.23 unit=kWh
